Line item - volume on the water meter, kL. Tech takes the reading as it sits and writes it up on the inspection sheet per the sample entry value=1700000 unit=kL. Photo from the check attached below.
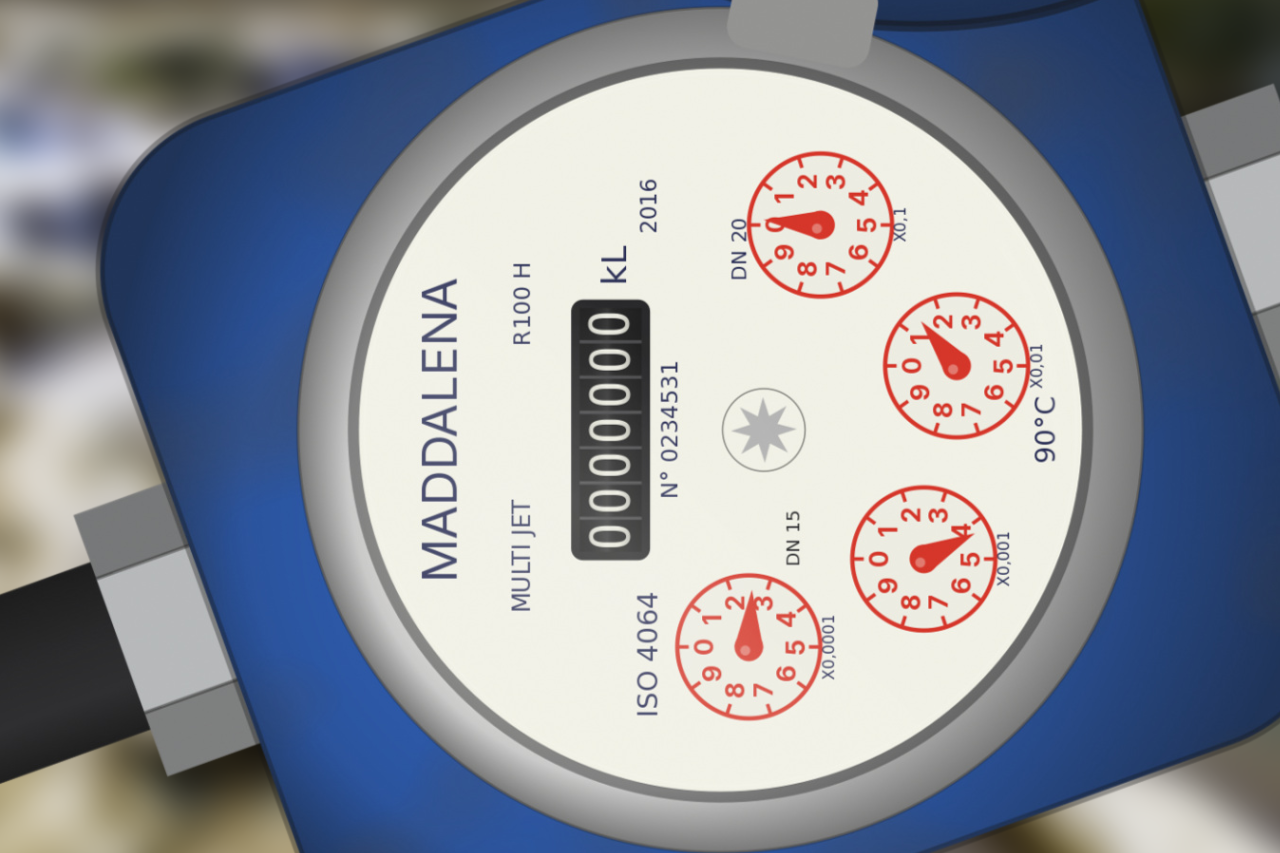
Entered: value=0.0142 unit=kL
